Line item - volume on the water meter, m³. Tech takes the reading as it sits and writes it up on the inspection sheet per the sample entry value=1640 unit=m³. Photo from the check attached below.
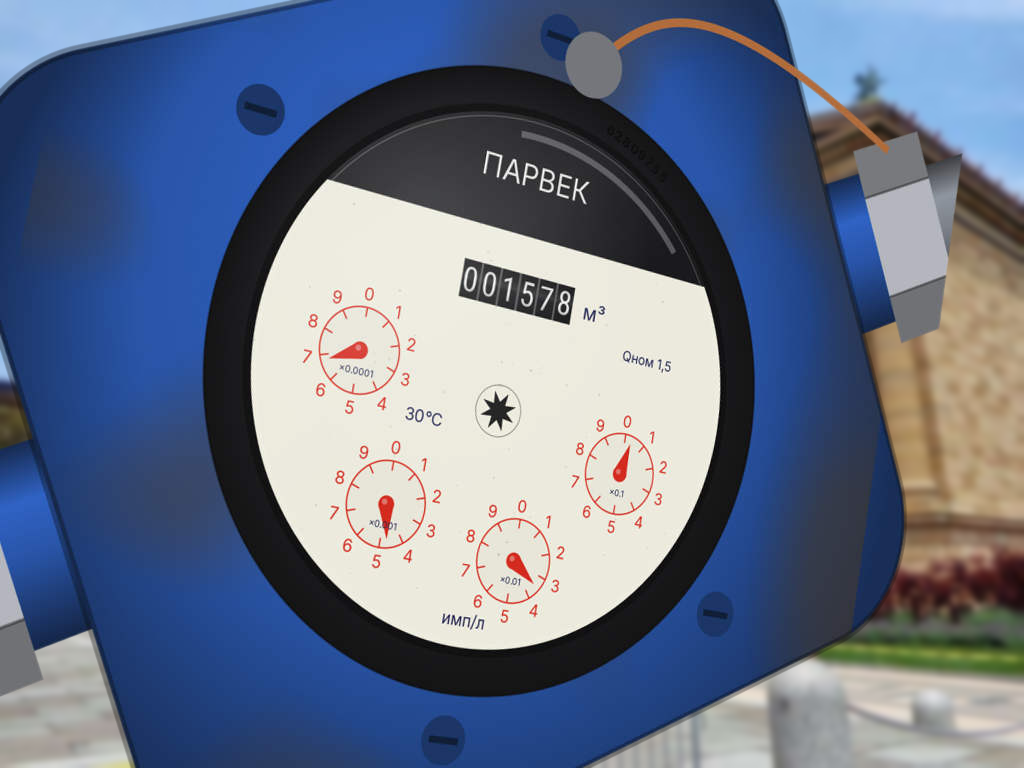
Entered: value=1578.0346 unit=m³
